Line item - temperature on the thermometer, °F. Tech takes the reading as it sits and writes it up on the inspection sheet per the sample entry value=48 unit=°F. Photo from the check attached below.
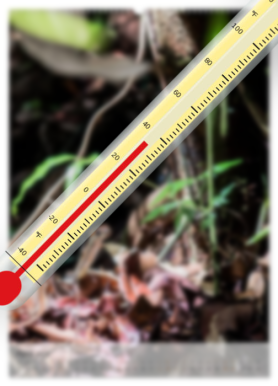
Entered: value=34 unit=°F
